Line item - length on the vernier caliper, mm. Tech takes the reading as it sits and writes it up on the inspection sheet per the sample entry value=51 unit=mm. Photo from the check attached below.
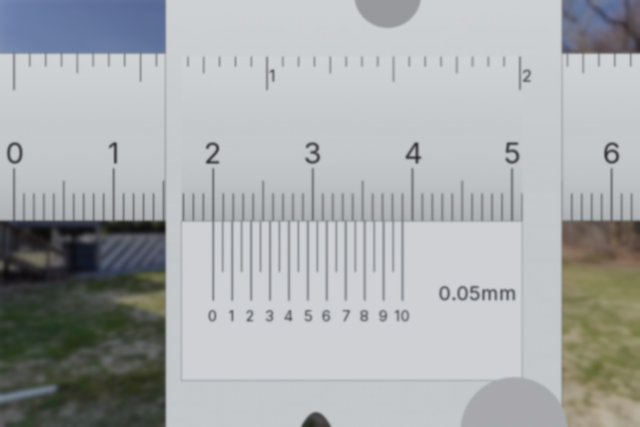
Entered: value=20.0 unit=mm
